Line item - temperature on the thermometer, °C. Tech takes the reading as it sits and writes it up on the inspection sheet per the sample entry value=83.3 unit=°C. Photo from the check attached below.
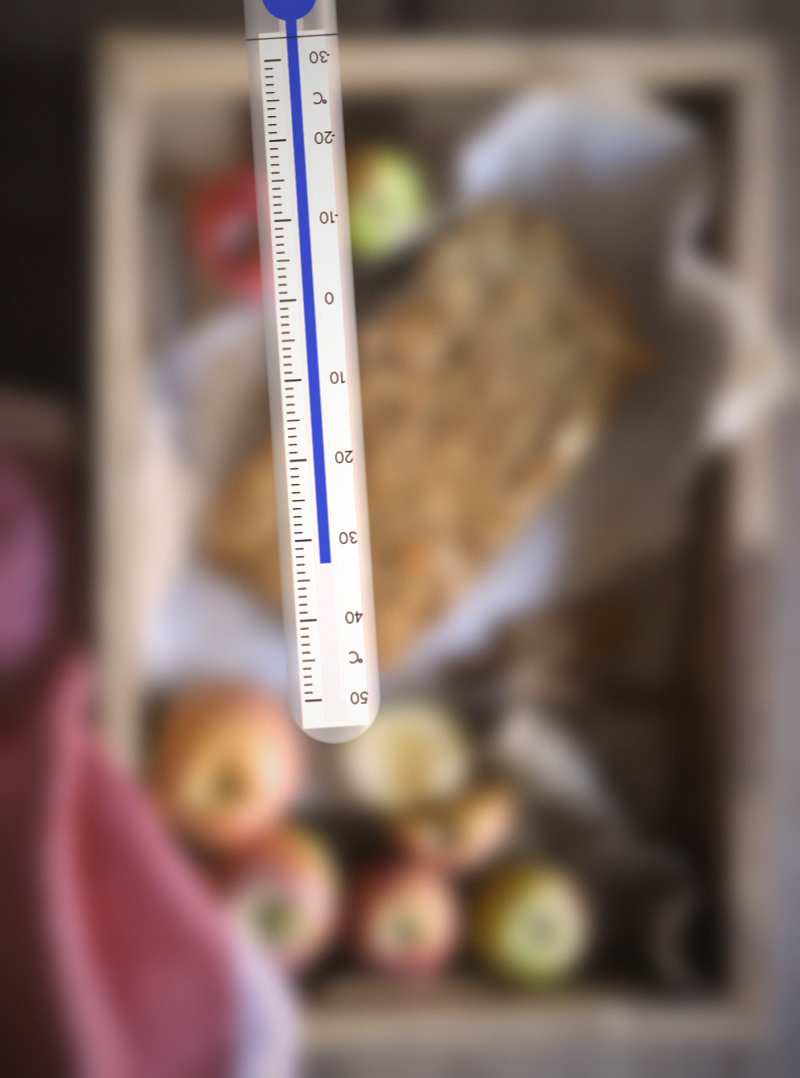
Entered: value=33 unit=°C
